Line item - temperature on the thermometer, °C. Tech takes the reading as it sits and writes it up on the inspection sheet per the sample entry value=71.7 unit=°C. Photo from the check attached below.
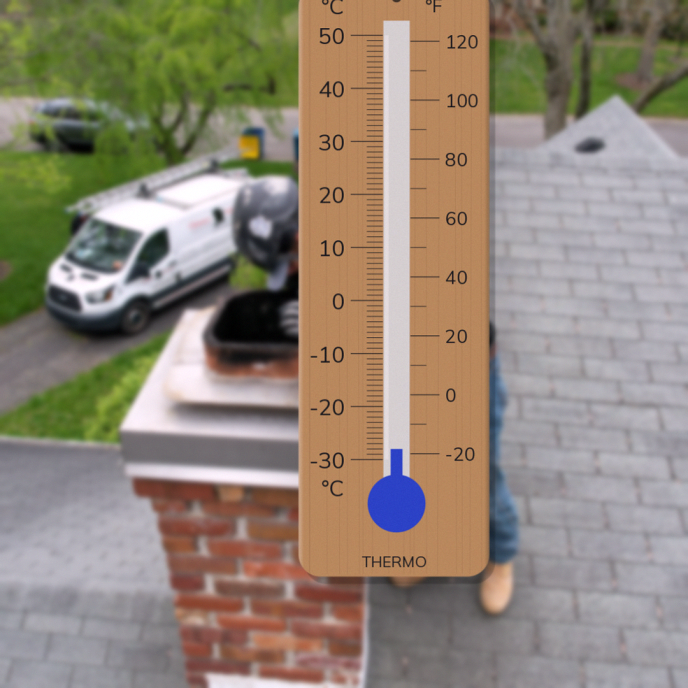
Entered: value=-28 unit=°C
